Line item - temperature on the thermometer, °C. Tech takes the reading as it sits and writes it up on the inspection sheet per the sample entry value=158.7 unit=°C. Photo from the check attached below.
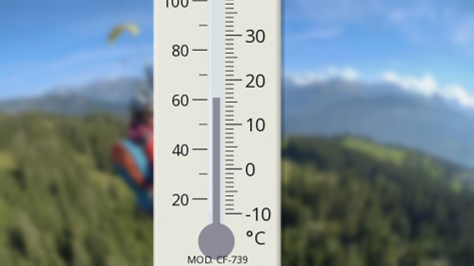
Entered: value=16 unit=°C
